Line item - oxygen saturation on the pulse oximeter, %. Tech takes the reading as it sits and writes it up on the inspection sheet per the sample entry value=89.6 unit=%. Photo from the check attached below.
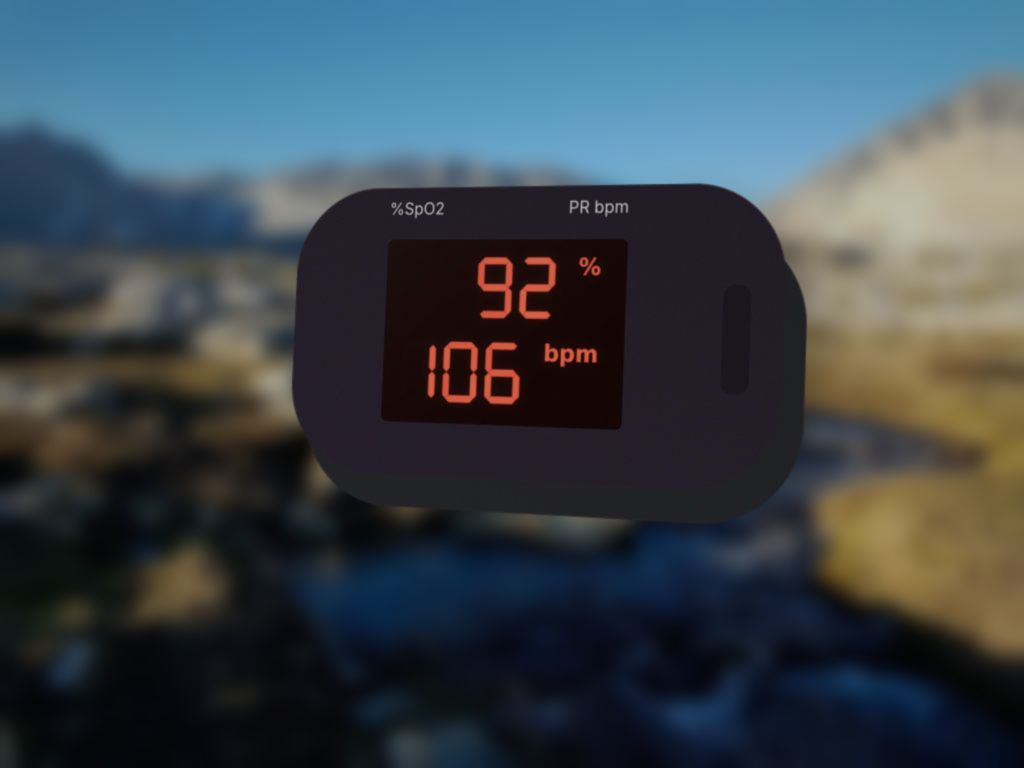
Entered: value=92 unit=%
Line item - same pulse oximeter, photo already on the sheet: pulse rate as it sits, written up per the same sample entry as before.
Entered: value=106 unit=bpm
